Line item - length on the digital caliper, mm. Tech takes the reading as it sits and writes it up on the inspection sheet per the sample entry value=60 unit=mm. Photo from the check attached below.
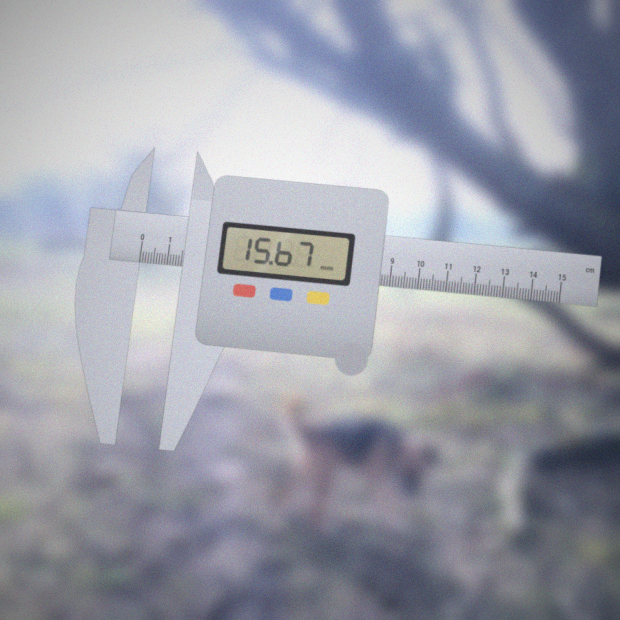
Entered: value=15.67 unit=mm
